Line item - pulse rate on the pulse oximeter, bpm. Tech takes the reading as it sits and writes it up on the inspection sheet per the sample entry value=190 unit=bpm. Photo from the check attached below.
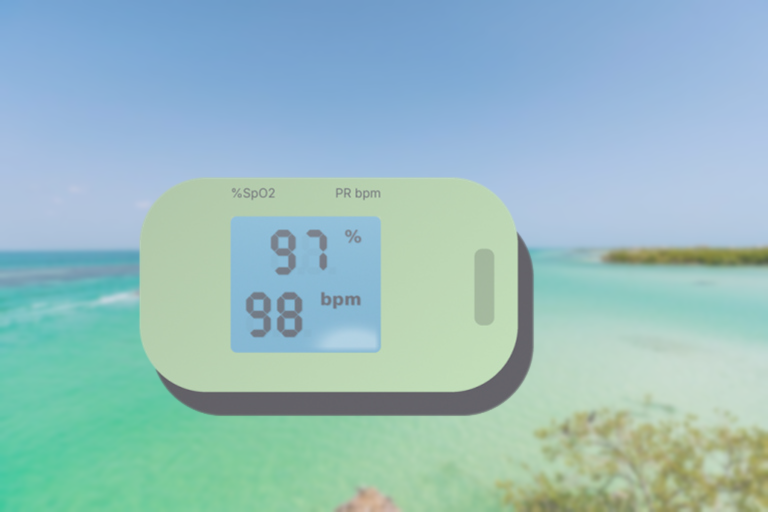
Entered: value=98 unit=bpm
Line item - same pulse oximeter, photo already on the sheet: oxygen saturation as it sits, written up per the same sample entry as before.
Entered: value=97 unit=%
